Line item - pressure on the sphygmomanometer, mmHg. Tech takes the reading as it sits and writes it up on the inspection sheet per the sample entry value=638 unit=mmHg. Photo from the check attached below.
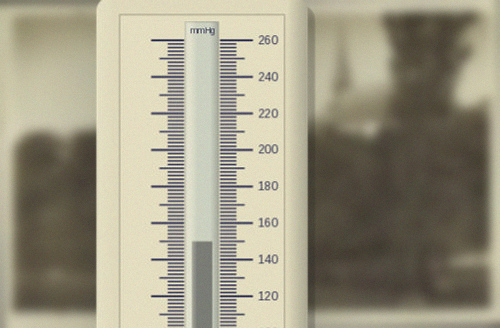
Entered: value=150 unit=mmHg
